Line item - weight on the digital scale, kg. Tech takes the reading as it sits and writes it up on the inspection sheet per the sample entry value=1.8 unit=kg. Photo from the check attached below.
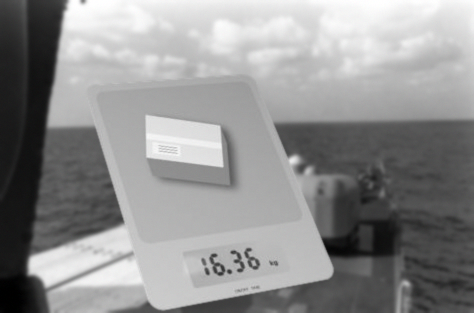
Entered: value=16.36 unit=kg
